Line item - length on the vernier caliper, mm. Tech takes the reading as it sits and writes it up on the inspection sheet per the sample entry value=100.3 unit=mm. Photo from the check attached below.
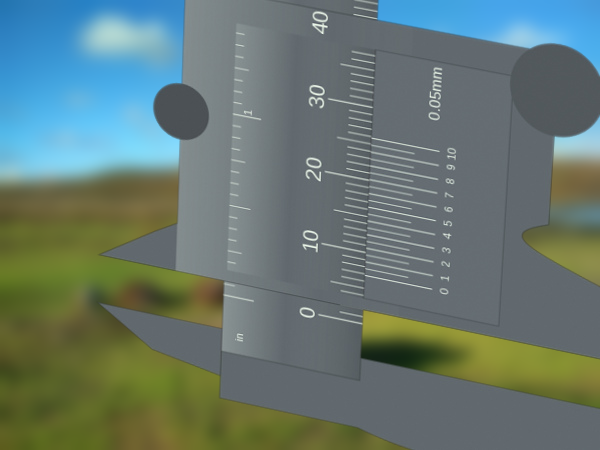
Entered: value=6.8 unit=mm
